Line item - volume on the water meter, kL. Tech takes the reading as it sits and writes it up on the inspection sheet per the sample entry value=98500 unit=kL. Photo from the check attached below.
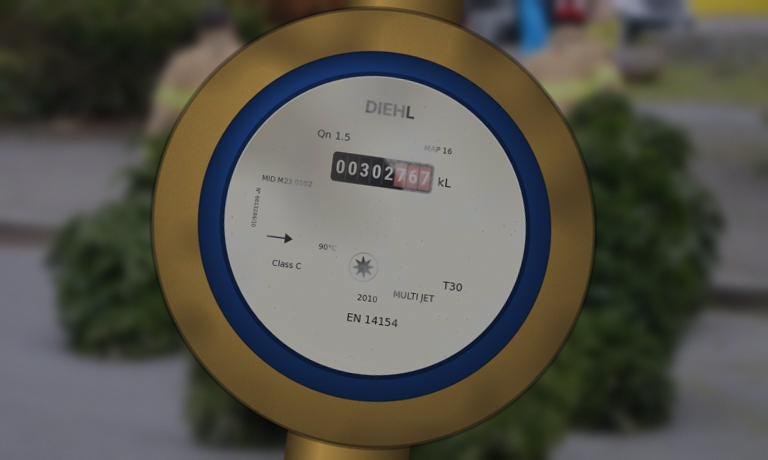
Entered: value=302.767 unit=kL
